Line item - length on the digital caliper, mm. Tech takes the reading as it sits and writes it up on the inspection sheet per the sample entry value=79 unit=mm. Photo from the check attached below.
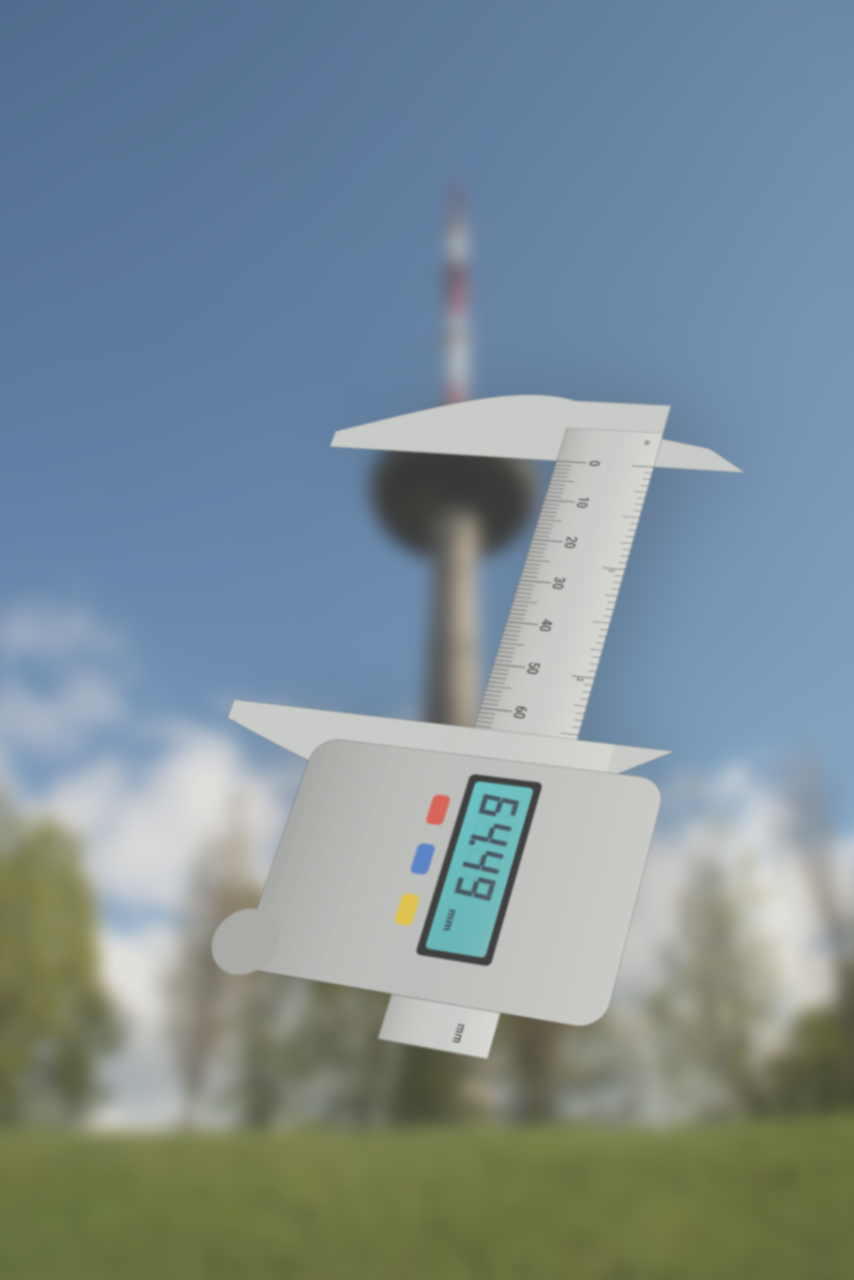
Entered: value=64.49 unit=mm
